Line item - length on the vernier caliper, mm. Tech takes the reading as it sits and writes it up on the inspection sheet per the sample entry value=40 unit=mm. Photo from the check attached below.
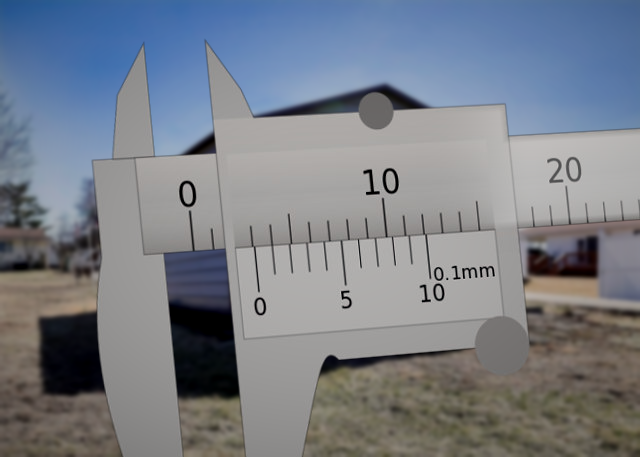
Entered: value=3.1 unit=mm
